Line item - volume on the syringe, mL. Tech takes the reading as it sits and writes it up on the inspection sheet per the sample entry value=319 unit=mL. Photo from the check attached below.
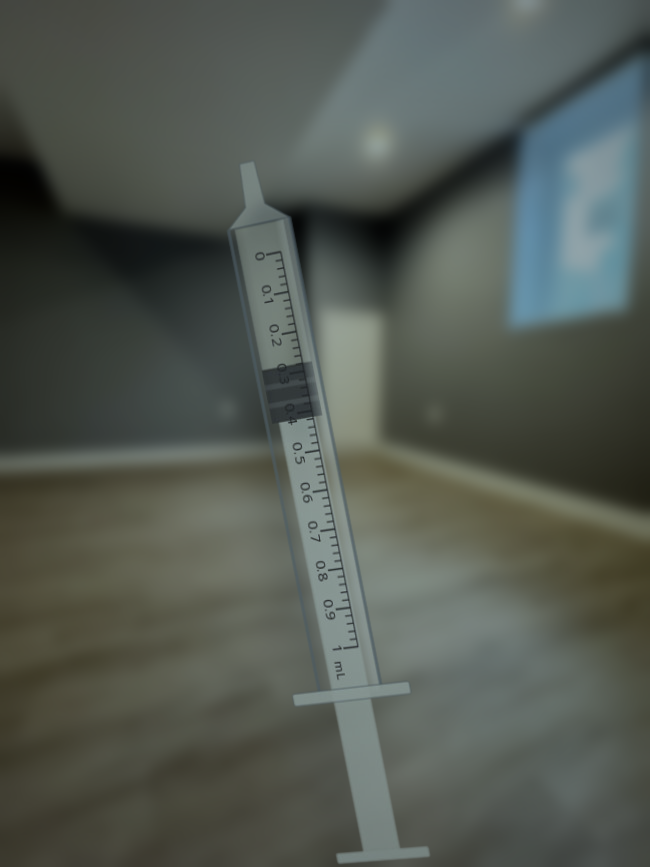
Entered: value=0.28 unit=mL
